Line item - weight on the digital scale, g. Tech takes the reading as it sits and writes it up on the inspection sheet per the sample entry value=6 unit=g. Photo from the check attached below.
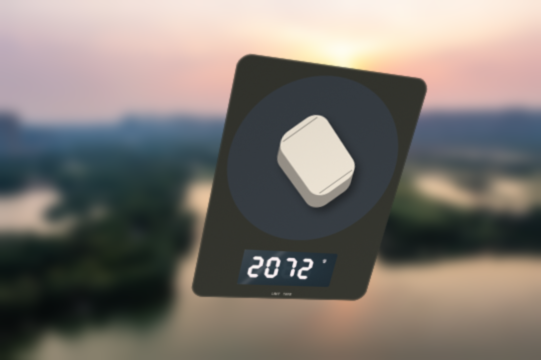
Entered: value=2072 unit=g
